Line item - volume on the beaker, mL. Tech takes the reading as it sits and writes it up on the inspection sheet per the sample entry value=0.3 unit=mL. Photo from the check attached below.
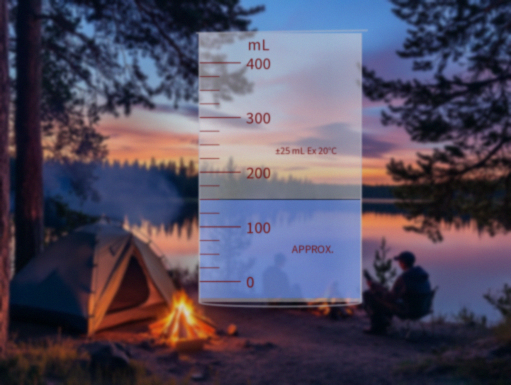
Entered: value=150 unit=mL
